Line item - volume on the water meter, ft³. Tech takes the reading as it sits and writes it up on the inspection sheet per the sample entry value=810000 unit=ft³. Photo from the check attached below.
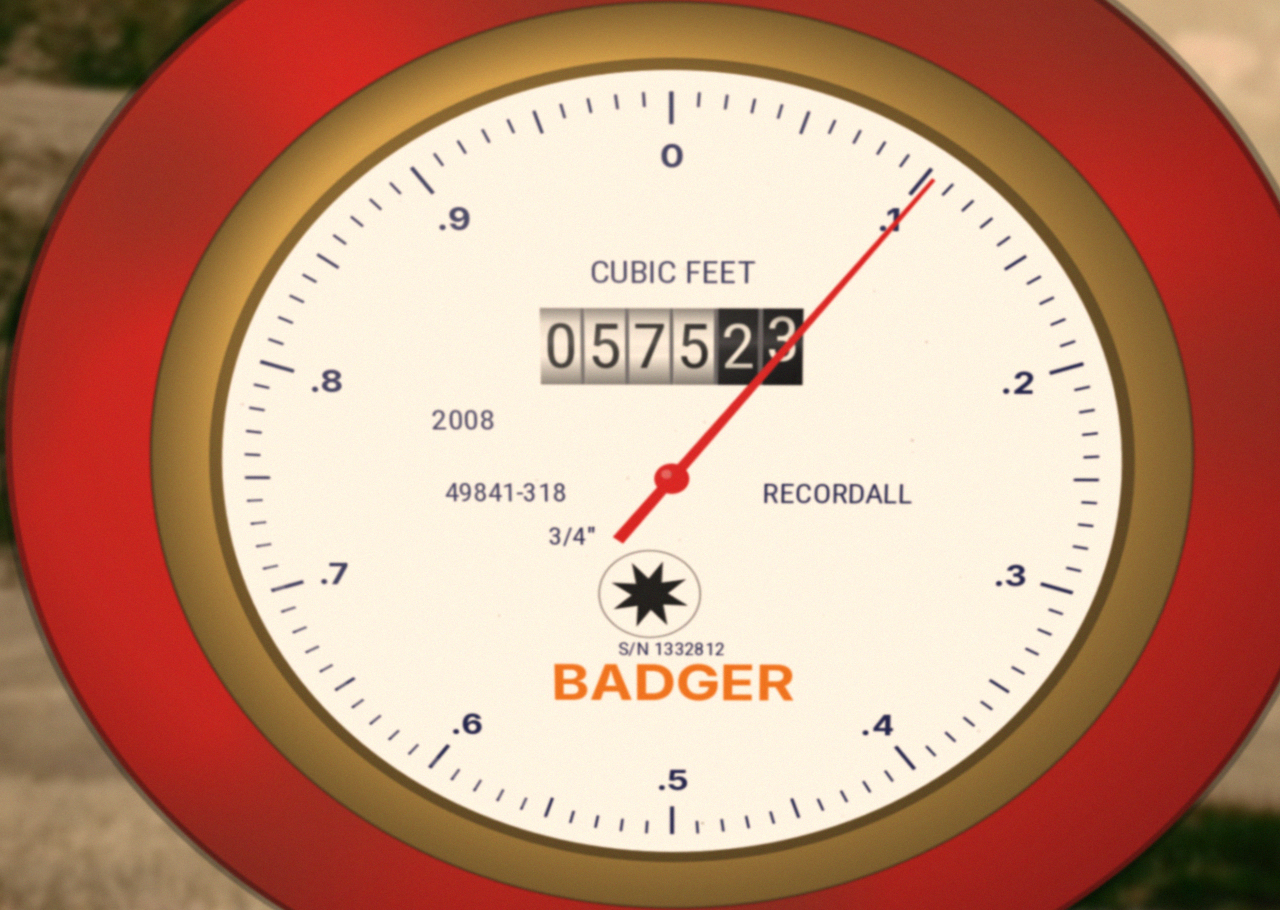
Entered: value=57523.10 unit=ft³
